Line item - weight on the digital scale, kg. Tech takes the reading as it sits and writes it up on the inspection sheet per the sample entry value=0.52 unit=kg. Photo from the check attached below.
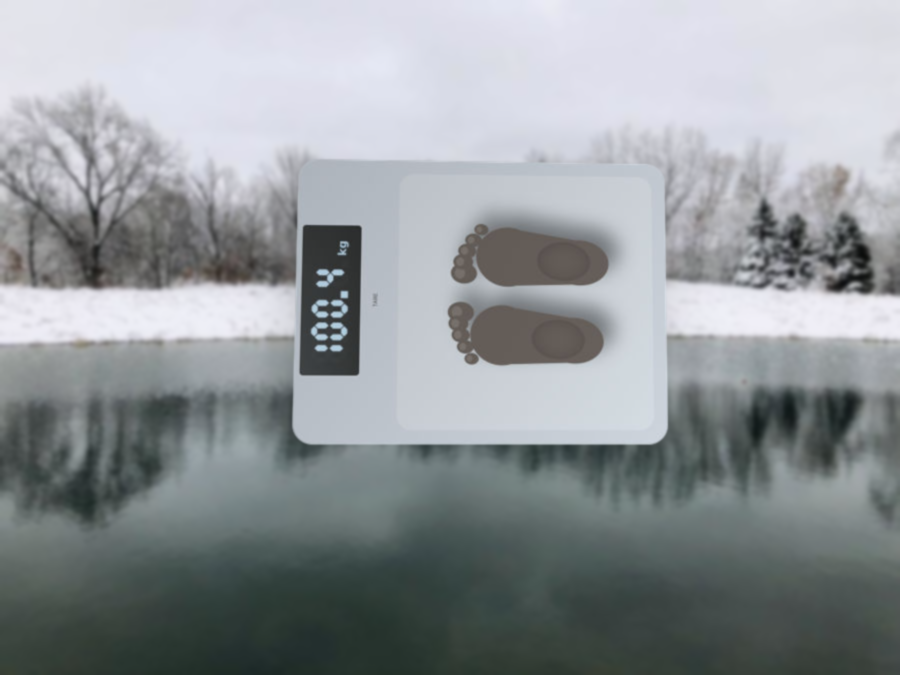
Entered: value=100.4 unit=kg
